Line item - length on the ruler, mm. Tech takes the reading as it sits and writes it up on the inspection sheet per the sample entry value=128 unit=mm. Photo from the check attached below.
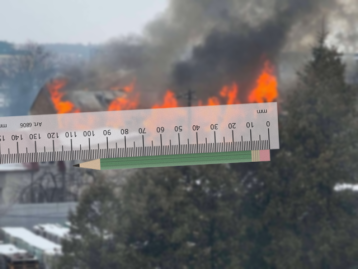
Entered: value=110 unit=mm
